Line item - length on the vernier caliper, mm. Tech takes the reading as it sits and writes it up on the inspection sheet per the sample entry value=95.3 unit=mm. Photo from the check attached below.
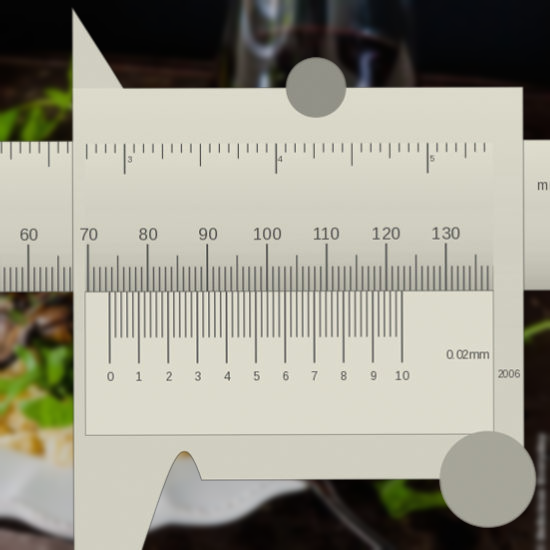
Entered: value=73.6 unit=mm
